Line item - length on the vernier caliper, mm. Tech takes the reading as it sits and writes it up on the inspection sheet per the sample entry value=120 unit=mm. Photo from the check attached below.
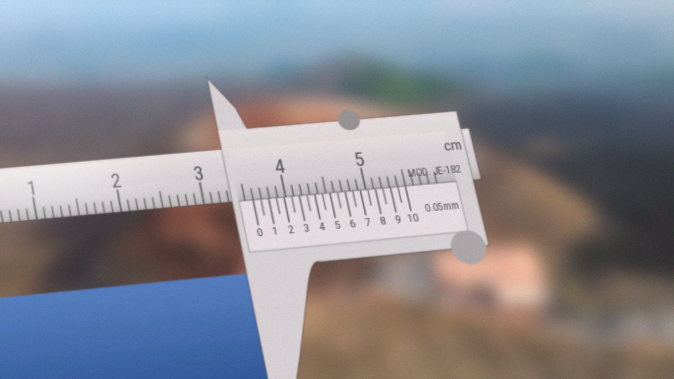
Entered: value=36.0 unit=mm
